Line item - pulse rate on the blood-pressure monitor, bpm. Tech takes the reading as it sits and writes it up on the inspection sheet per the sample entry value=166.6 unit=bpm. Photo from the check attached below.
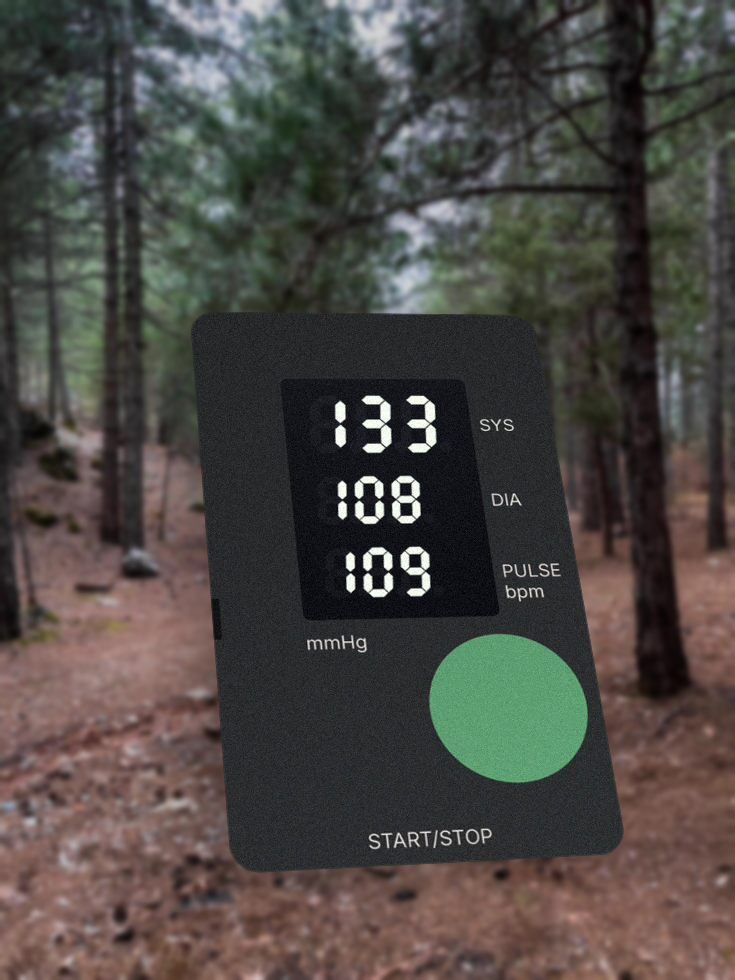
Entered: value=109 unit=bpm
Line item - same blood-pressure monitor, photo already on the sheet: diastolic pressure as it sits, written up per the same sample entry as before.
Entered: value=108 unit=mmHg
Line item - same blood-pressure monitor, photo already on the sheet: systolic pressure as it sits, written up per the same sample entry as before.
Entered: value=133 unit=mmHg
